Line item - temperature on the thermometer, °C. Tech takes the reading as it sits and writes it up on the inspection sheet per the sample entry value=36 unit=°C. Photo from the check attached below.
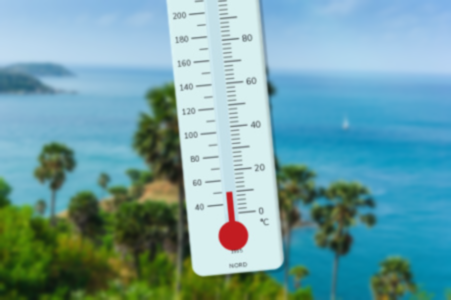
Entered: value=10 unit=°C
